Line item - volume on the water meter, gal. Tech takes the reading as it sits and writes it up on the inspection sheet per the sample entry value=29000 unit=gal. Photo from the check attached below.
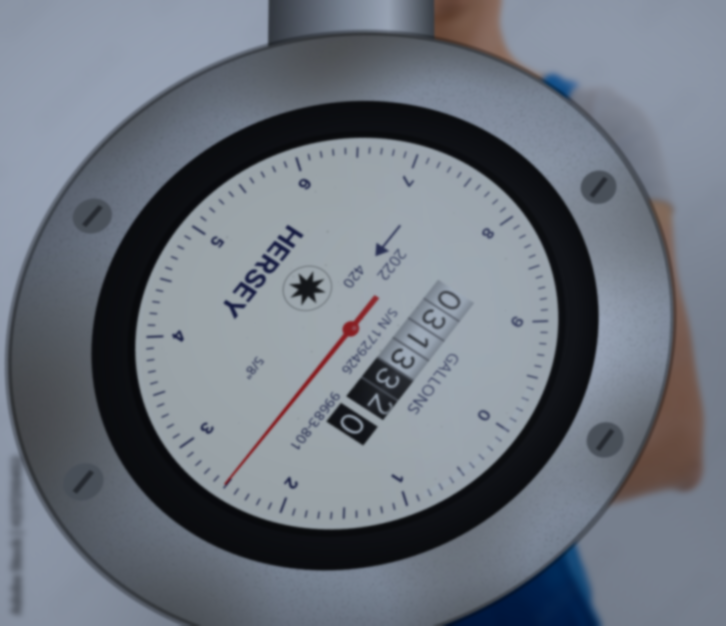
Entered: value=313322.5 unit=gal
